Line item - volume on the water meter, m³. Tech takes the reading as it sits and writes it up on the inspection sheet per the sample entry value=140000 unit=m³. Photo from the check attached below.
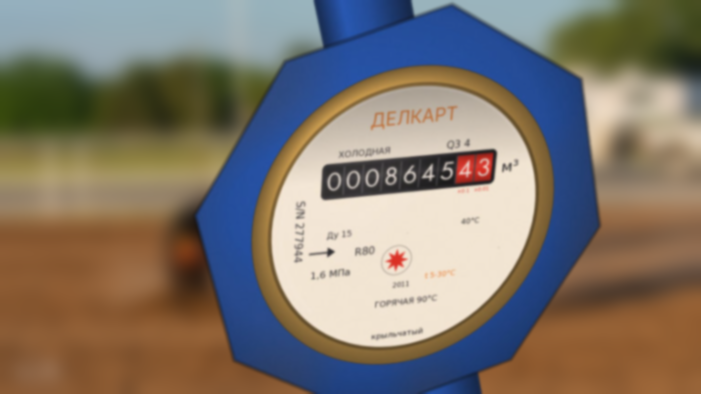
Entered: value=8645.43 unit=m³
